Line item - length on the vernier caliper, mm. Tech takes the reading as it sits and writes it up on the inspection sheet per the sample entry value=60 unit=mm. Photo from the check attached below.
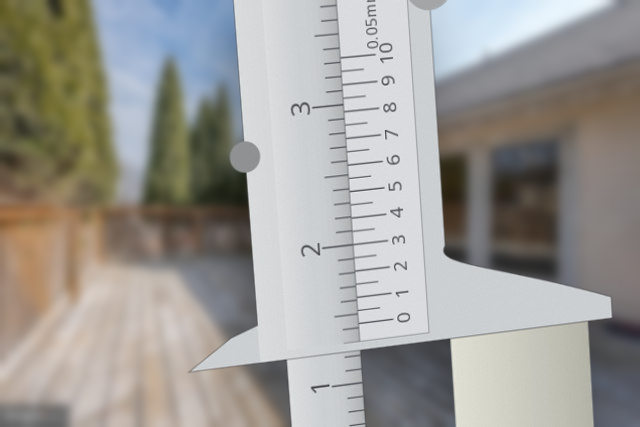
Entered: value=14.3 unit=mm
